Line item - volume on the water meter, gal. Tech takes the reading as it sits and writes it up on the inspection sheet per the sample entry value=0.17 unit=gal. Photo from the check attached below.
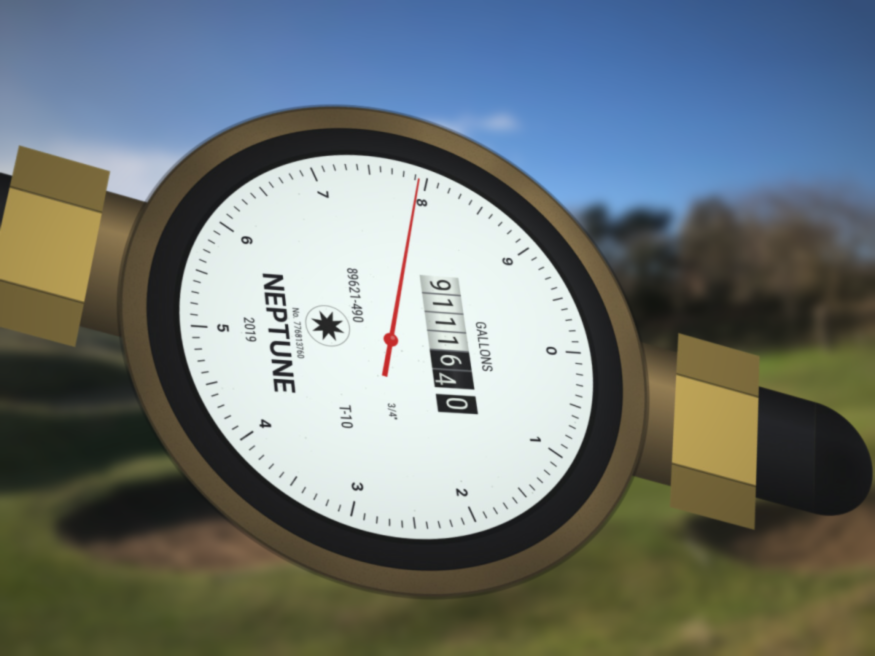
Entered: value=9111637.9 unit=gal
